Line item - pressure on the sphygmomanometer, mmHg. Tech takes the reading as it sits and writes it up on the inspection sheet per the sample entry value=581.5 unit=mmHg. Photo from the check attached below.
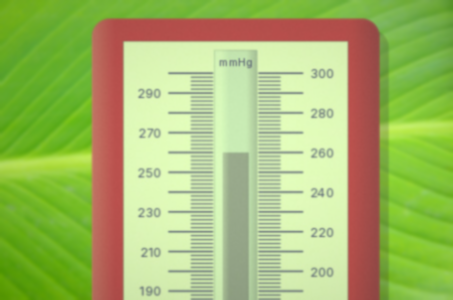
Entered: value=260 unit=mmHg
